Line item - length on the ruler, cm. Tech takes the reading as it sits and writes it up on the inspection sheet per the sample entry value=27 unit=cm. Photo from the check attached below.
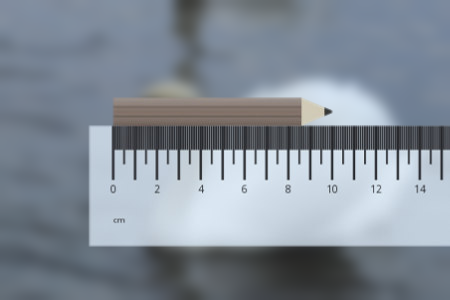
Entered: value=10 unit=cm
